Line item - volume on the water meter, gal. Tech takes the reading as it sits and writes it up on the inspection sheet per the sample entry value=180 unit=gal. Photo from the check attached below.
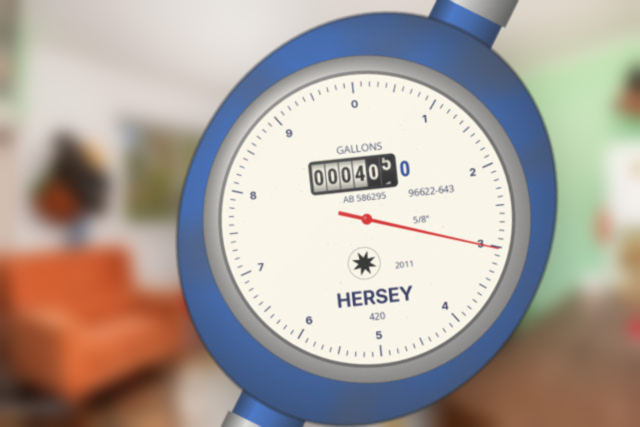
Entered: value=4053.0 unit=gal
